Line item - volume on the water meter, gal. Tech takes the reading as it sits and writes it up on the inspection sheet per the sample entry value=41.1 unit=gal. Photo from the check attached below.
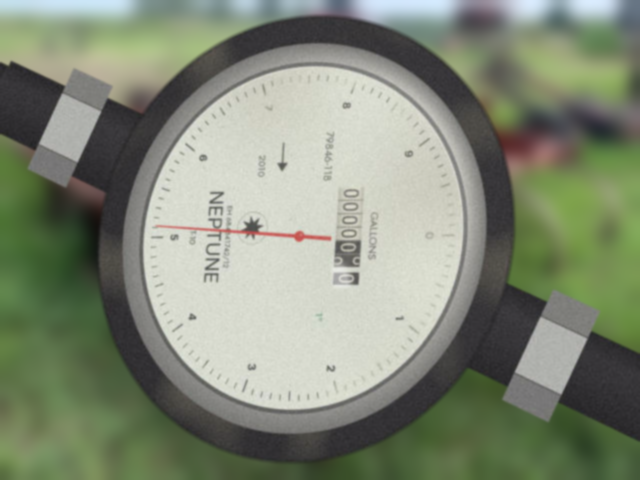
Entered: value=85.1 unit=gal
